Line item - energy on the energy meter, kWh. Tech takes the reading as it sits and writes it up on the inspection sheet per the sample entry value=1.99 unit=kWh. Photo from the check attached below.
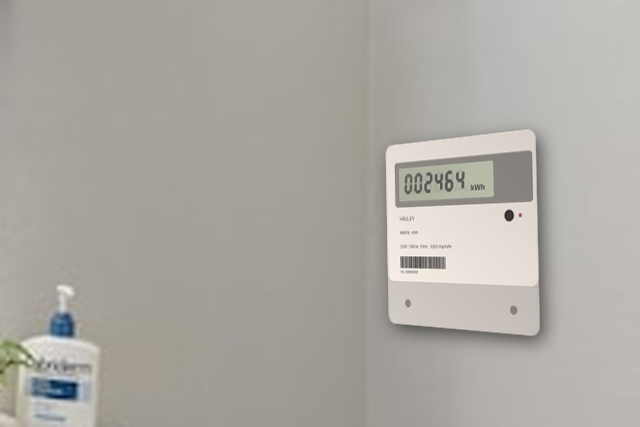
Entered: value=2464 unit=kWh
